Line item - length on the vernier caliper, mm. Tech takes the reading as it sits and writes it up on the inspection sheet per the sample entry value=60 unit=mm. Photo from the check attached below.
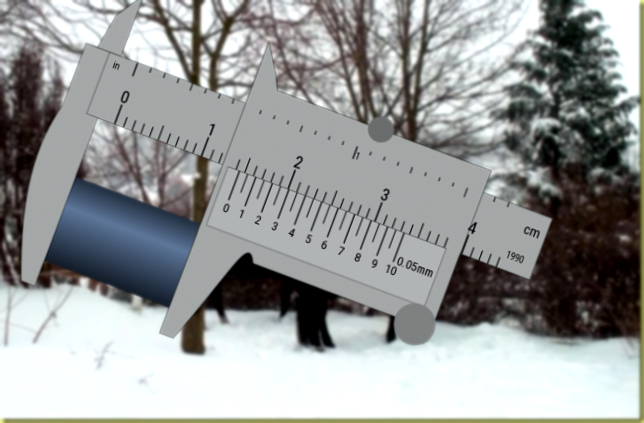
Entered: value=14.4 unit=mm
